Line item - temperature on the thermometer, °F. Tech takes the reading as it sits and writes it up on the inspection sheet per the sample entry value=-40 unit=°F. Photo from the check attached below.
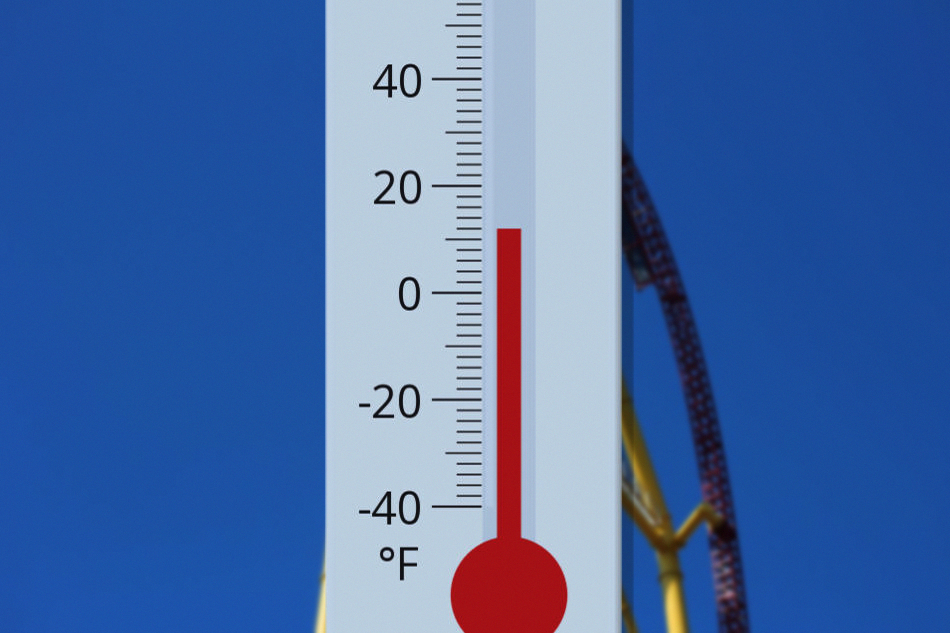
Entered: value=12 unit=°F
